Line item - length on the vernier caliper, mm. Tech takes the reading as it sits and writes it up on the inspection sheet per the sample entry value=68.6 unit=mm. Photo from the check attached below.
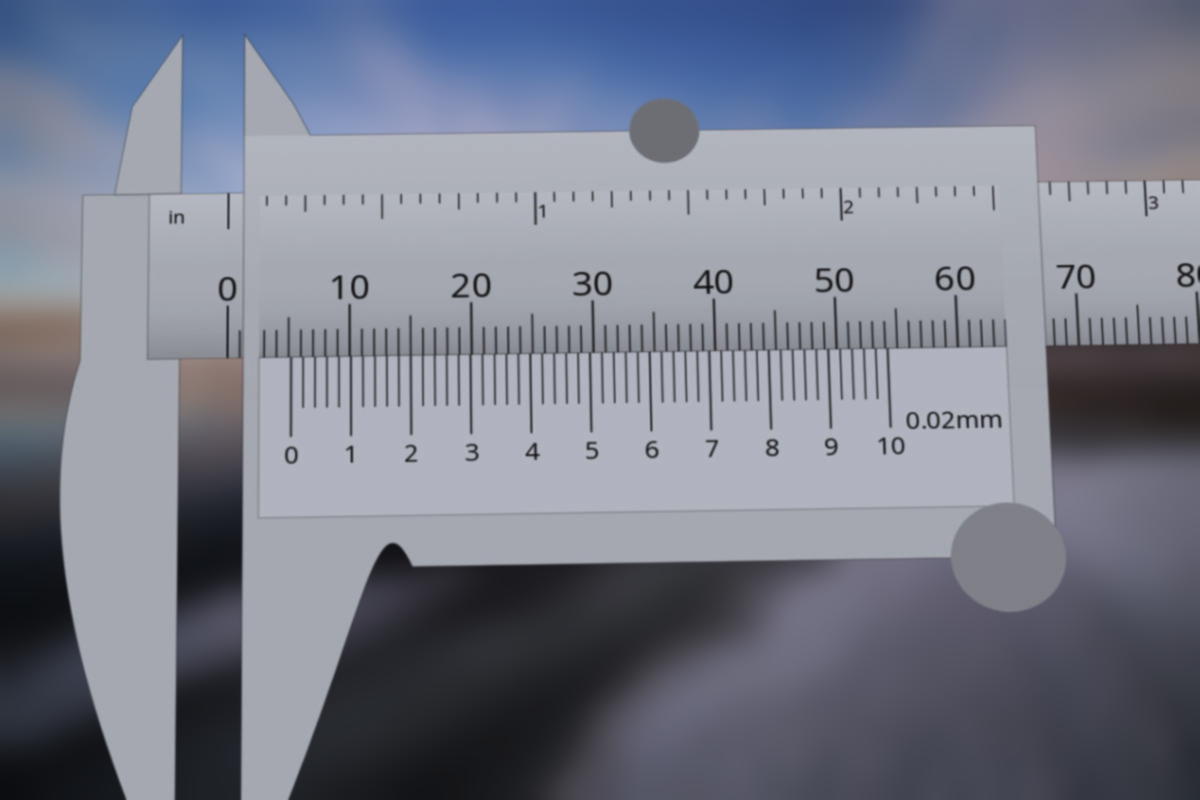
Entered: value=5.2 unit=mm
